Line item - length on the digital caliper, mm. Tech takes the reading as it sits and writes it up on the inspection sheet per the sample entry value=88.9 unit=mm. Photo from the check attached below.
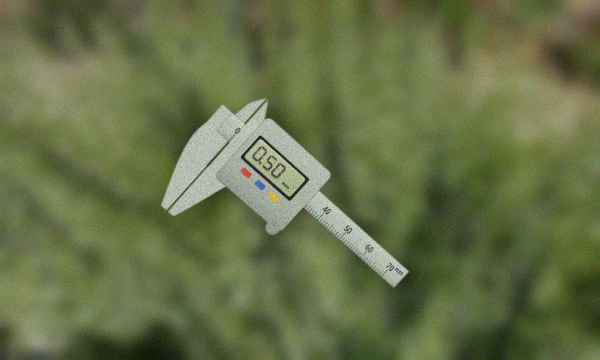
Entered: value=0.50 unit=mm
